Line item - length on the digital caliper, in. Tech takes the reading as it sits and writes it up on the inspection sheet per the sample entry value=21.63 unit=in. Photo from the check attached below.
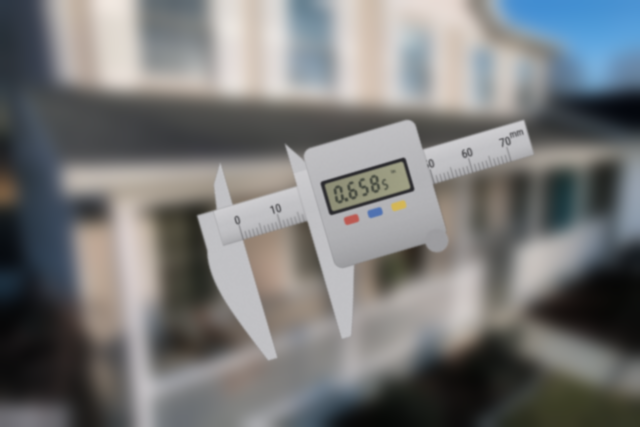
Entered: value=0.6585 unit=in
